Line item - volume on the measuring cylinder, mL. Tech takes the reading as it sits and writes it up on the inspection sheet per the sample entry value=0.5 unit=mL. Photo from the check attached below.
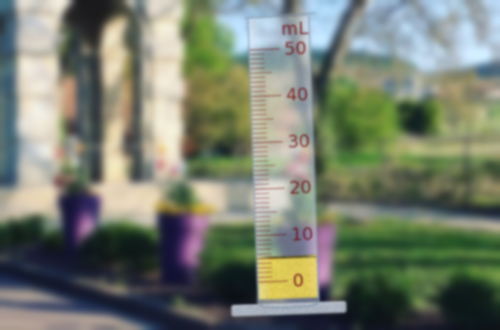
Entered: value=5 unit=mL
